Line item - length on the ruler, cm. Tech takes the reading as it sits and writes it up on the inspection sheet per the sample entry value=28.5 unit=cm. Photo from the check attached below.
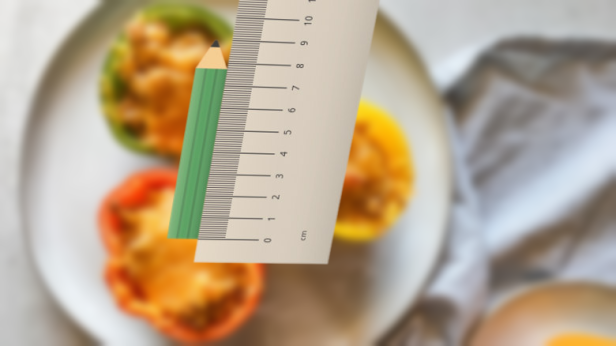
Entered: value=9 unit=cm
